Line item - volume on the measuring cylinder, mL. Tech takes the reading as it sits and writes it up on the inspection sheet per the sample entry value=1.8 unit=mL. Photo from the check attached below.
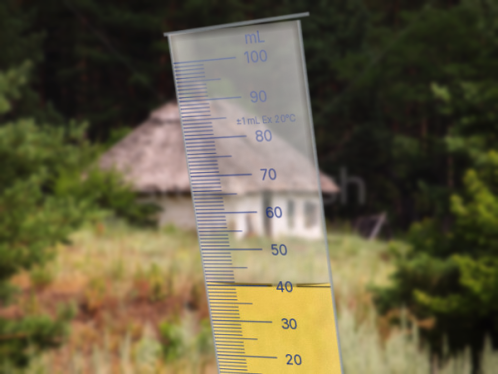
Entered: value=40 unit=mL
